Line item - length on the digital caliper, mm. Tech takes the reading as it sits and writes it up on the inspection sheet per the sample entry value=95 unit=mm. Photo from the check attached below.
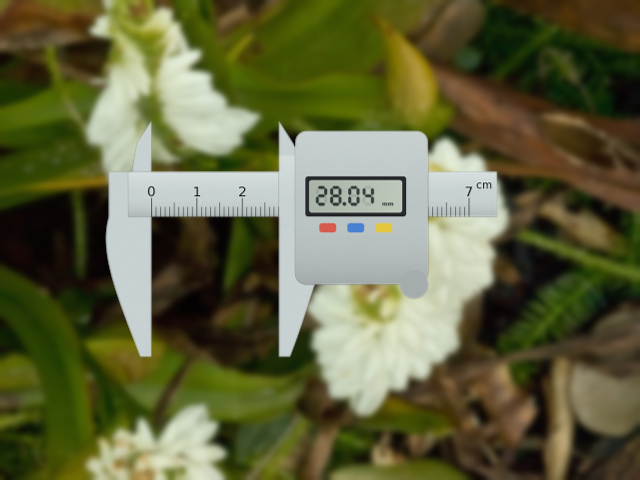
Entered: value=28.04 unit=mm
